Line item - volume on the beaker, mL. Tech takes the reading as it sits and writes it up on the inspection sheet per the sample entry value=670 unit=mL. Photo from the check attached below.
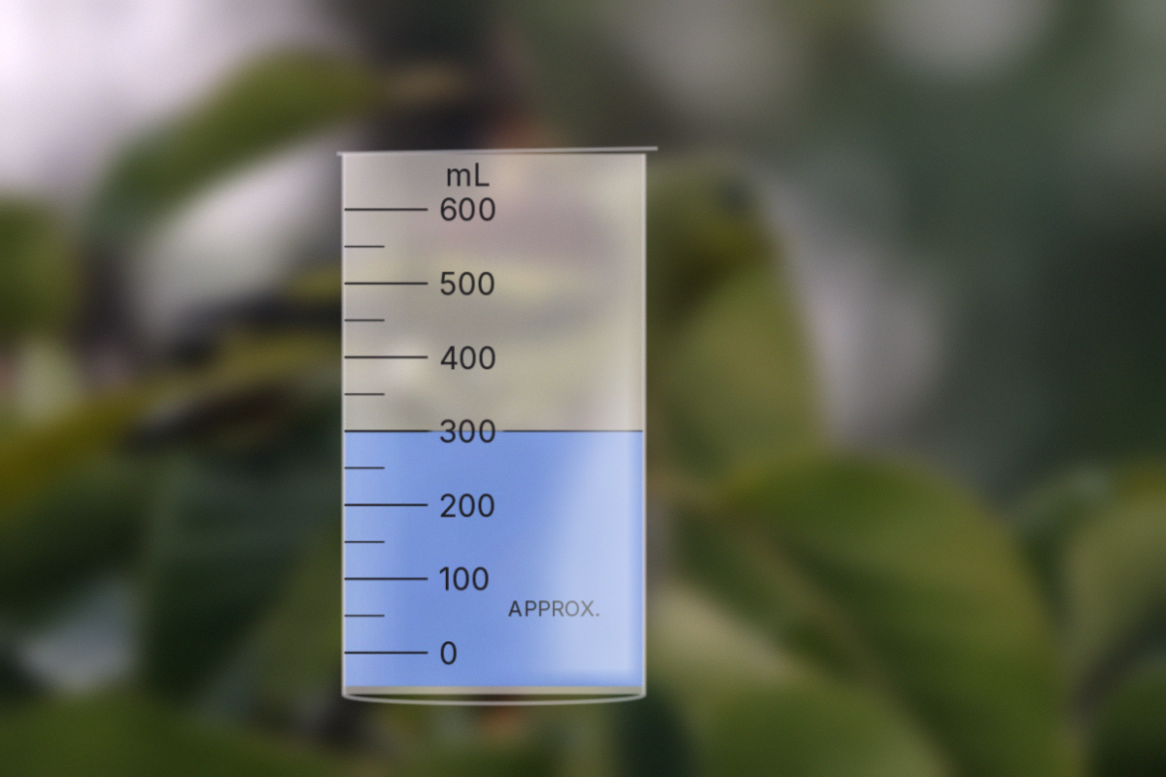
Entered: value=300 unit=mL
